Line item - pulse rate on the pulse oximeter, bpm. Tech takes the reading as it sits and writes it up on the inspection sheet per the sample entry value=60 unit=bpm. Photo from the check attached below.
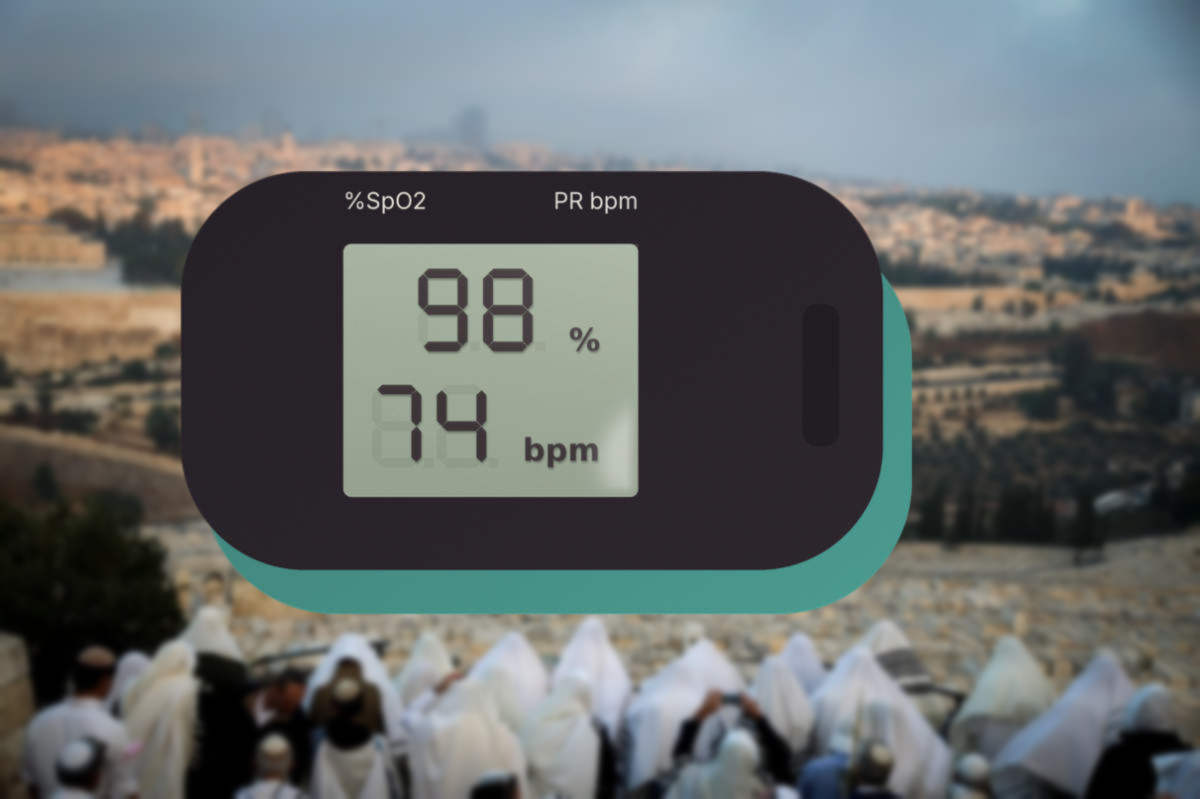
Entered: value=74 unit=bpm
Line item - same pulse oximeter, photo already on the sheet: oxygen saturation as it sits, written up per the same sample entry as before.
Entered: value=98 unit=%
